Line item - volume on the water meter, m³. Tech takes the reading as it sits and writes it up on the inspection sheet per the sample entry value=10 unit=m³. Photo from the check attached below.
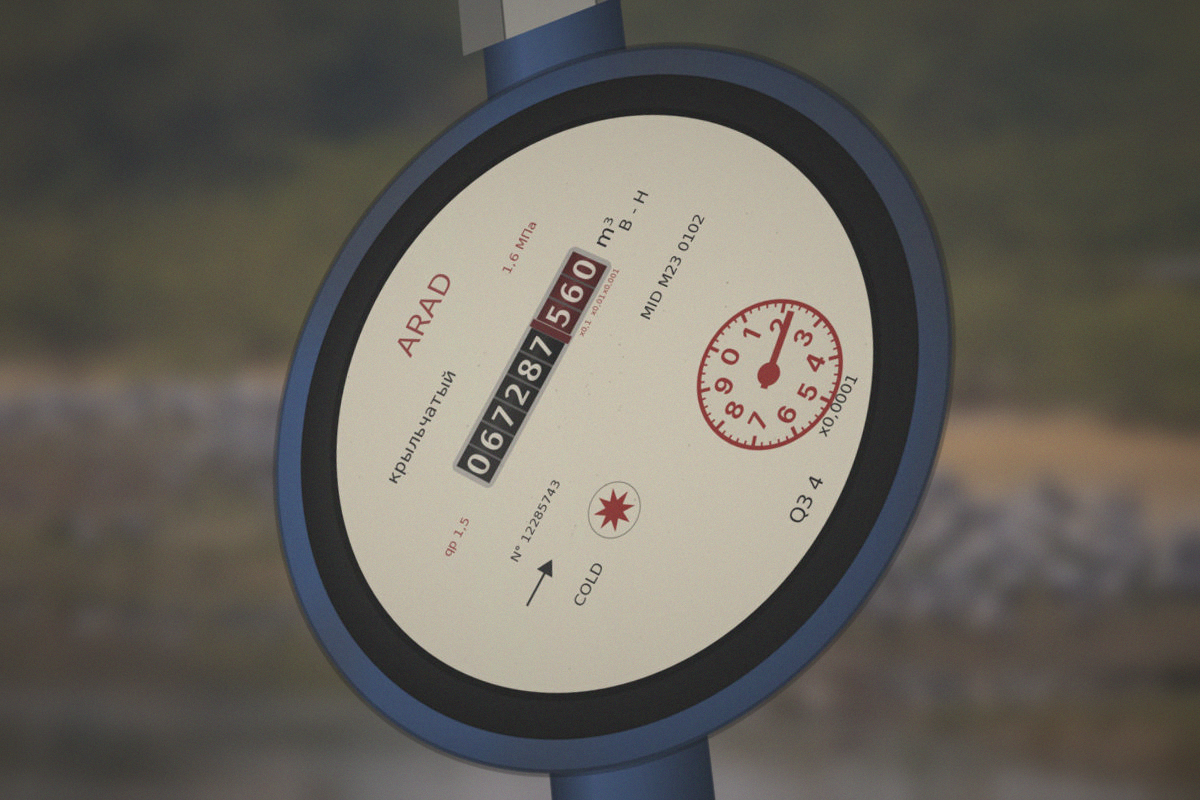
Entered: value=67287.5602 unit=m³
